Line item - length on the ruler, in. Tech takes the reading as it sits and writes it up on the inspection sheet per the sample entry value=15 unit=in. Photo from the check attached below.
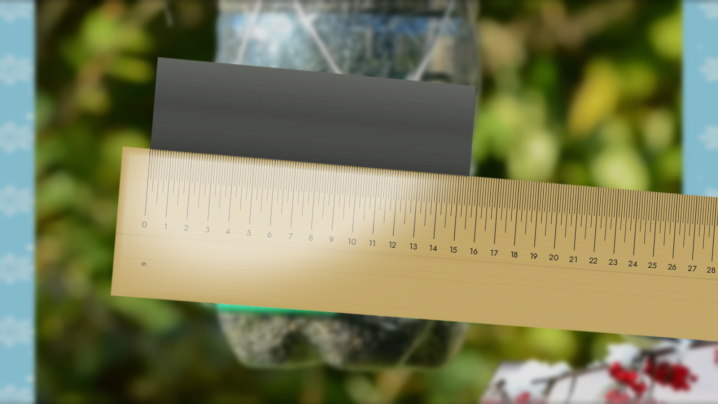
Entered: value=15.5 unit=in
